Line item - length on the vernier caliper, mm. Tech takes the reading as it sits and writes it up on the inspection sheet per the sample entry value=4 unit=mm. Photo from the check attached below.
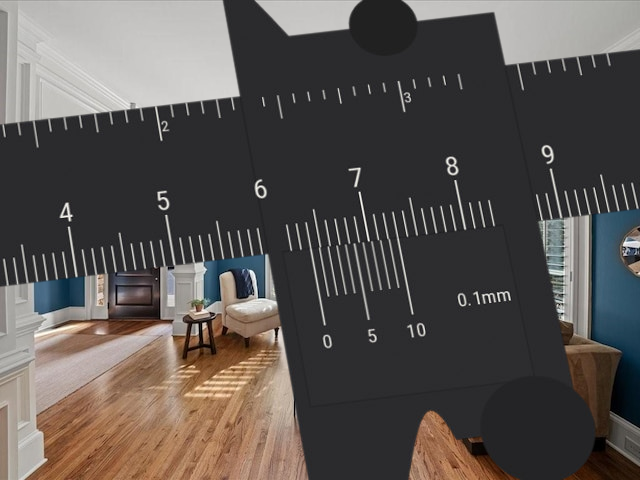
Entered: value=64.0 unit=mm
